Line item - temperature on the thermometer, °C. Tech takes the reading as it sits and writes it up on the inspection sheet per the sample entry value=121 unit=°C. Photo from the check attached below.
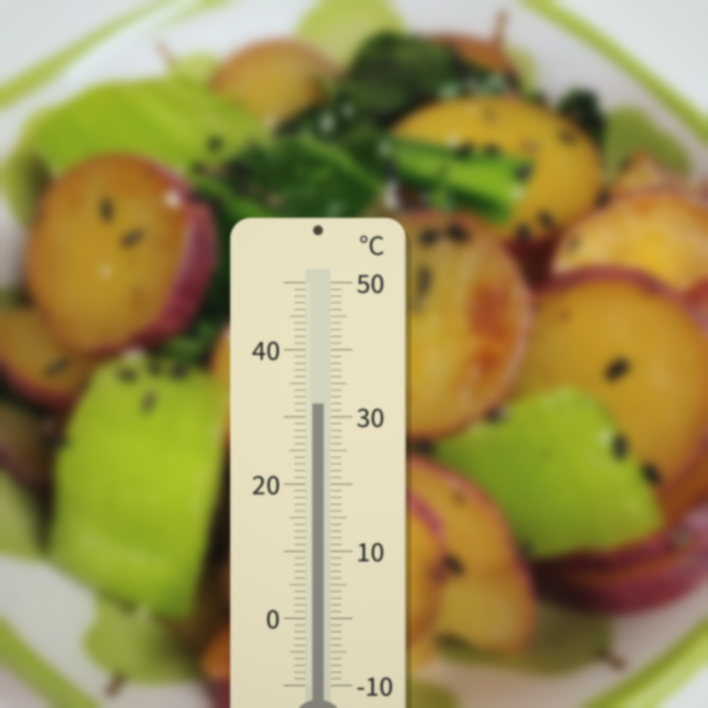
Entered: value=32 unit=°C
